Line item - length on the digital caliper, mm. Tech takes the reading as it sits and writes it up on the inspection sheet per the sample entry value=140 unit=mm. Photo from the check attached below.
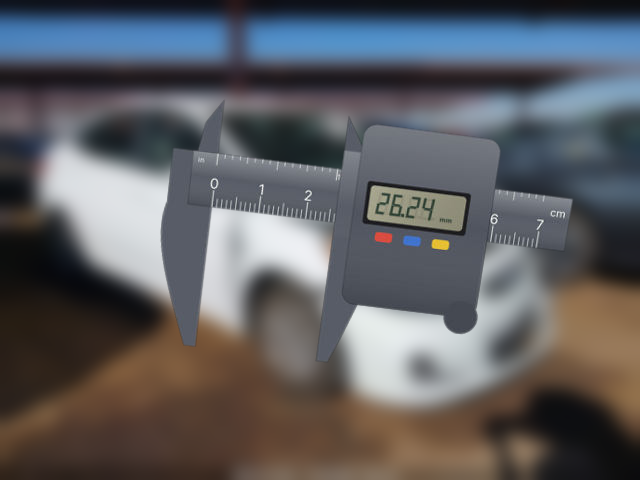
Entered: value=26.24 unit=mm
